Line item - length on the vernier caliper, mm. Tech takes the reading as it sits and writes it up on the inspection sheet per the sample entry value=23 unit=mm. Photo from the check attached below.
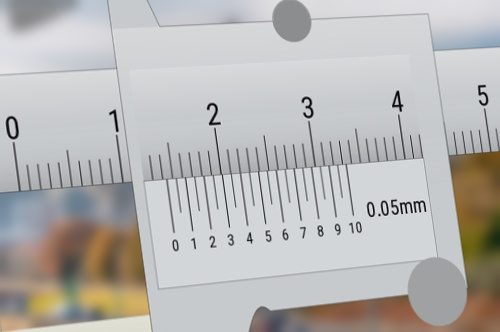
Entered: value=14.4 unit=mm
